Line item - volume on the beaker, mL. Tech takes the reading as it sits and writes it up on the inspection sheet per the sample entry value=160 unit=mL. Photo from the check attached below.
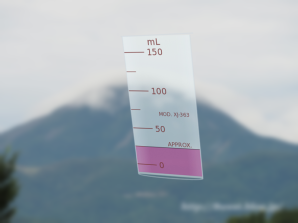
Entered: value=25 unit=mL
